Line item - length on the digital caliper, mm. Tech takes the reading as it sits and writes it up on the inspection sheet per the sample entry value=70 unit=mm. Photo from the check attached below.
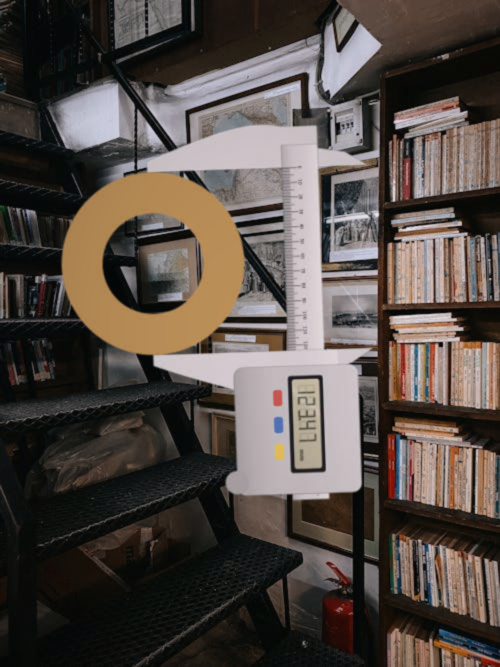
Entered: value=123.47 unit=mm
